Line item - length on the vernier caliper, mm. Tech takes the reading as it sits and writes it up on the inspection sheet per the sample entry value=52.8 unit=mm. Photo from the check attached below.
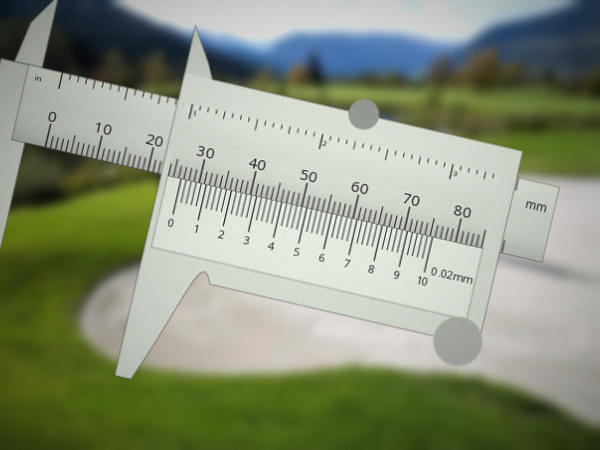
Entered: value=26.5 unit=mm
